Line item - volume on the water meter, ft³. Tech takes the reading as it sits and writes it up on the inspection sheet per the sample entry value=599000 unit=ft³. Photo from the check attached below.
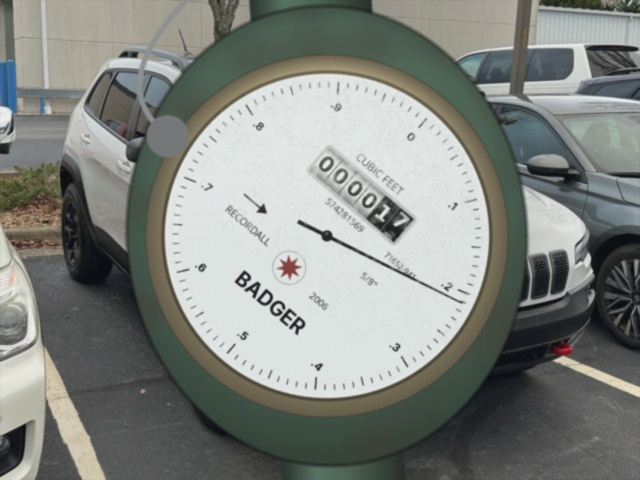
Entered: value=17.21 unit=ft³
